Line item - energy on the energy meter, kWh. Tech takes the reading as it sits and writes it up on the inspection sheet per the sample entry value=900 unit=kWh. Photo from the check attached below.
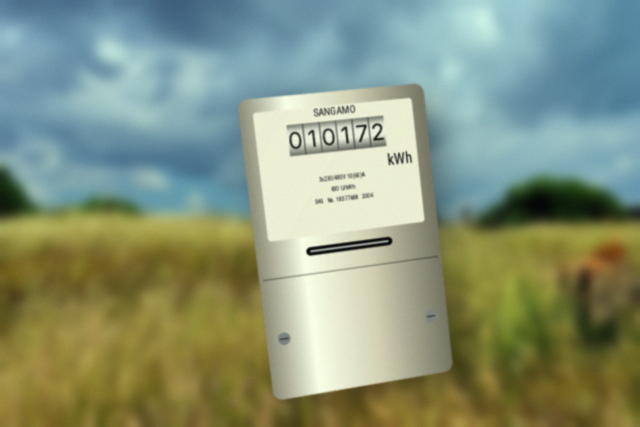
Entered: value=10172 unit=kWh
